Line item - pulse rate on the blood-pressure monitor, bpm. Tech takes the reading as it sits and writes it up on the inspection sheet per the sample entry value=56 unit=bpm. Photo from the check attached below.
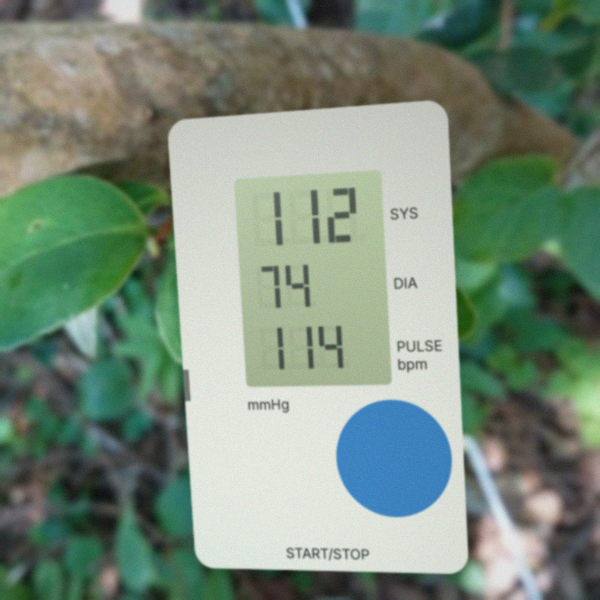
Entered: value=114 unit=bpm
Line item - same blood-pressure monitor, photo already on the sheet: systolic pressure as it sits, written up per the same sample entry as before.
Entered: value=112 unit=mmHg
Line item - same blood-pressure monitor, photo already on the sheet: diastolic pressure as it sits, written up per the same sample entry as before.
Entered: value=74 unit=mmHg
